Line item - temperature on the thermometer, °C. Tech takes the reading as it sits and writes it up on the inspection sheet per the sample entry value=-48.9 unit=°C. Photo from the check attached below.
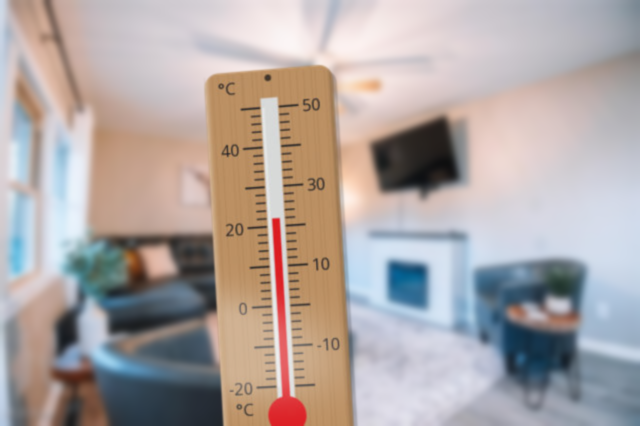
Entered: value=22 unit=°C
